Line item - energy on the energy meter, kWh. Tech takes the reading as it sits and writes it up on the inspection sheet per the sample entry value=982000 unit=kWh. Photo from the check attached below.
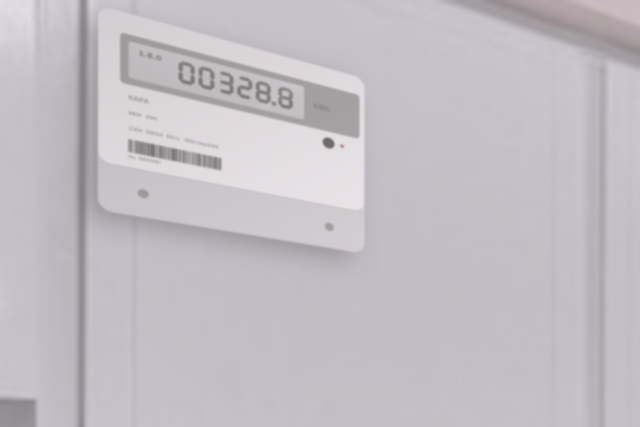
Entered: value=328.8 unit=kWh
